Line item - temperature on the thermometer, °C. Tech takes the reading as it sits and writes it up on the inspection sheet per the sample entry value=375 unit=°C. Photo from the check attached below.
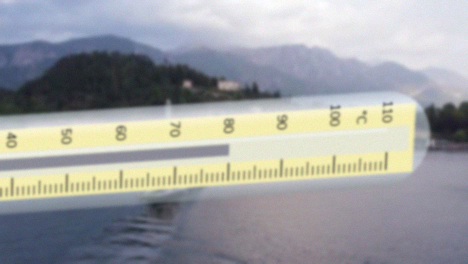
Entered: value=80 unit=°C
